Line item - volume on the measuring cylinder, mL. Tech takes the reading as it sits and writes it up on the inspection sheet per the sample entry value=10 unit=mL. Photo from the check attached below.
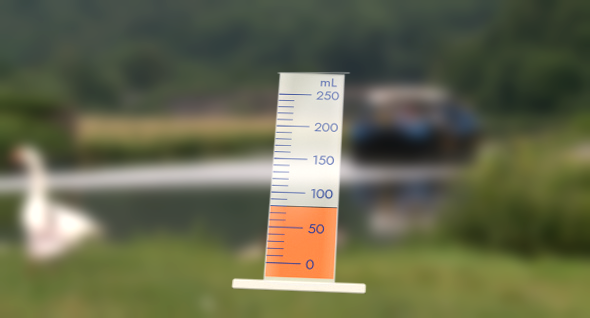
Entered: value=80 unit=mL
